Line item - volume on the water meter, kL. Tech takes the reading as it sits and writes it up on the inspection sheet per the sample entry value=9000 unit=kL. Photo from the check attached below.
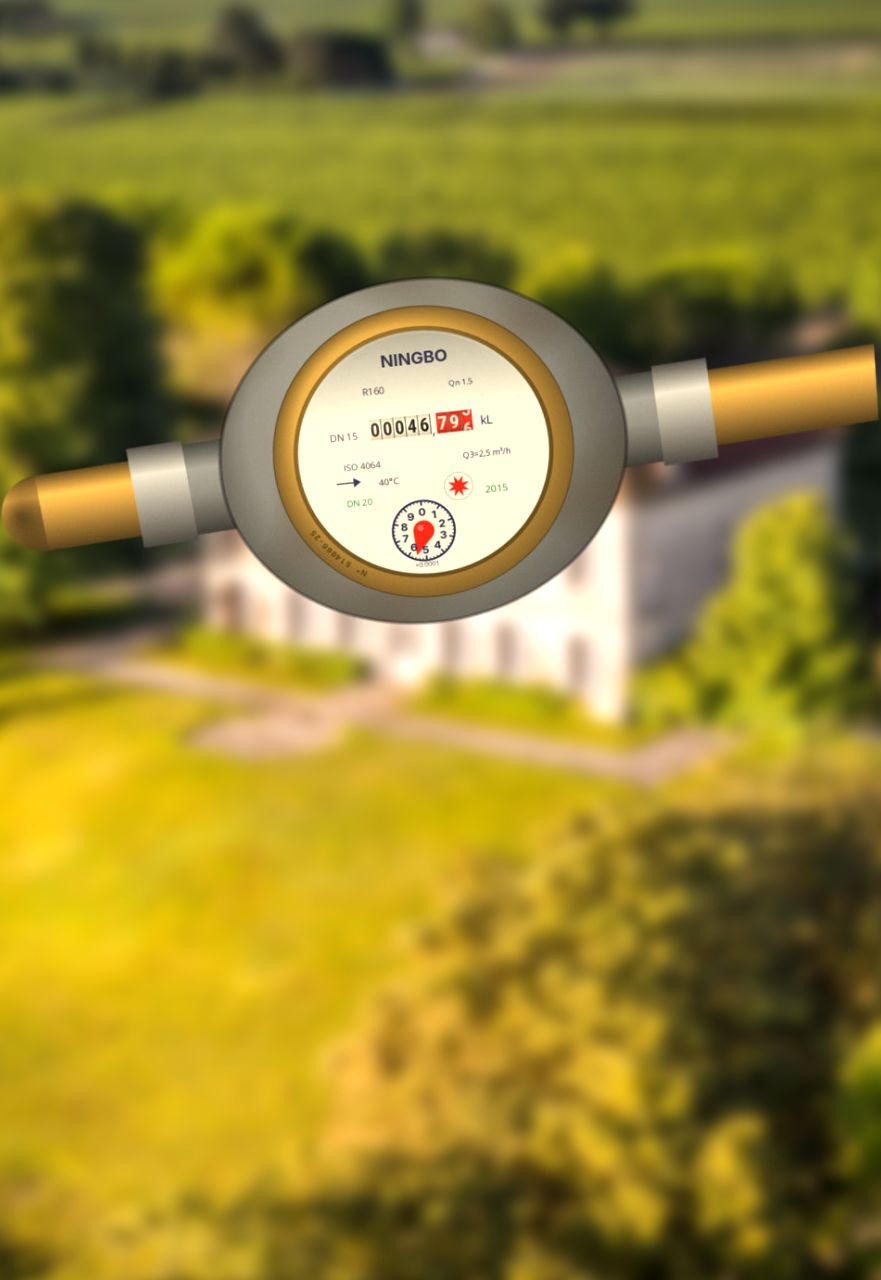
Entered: value=46.7955 unit=kL
